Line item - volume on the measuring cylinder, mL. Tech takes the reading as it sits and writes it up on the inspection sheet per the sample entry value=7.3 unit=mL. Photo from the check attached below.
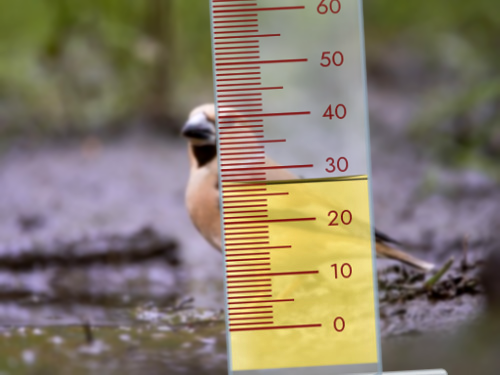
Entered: value=27 unit=mL
